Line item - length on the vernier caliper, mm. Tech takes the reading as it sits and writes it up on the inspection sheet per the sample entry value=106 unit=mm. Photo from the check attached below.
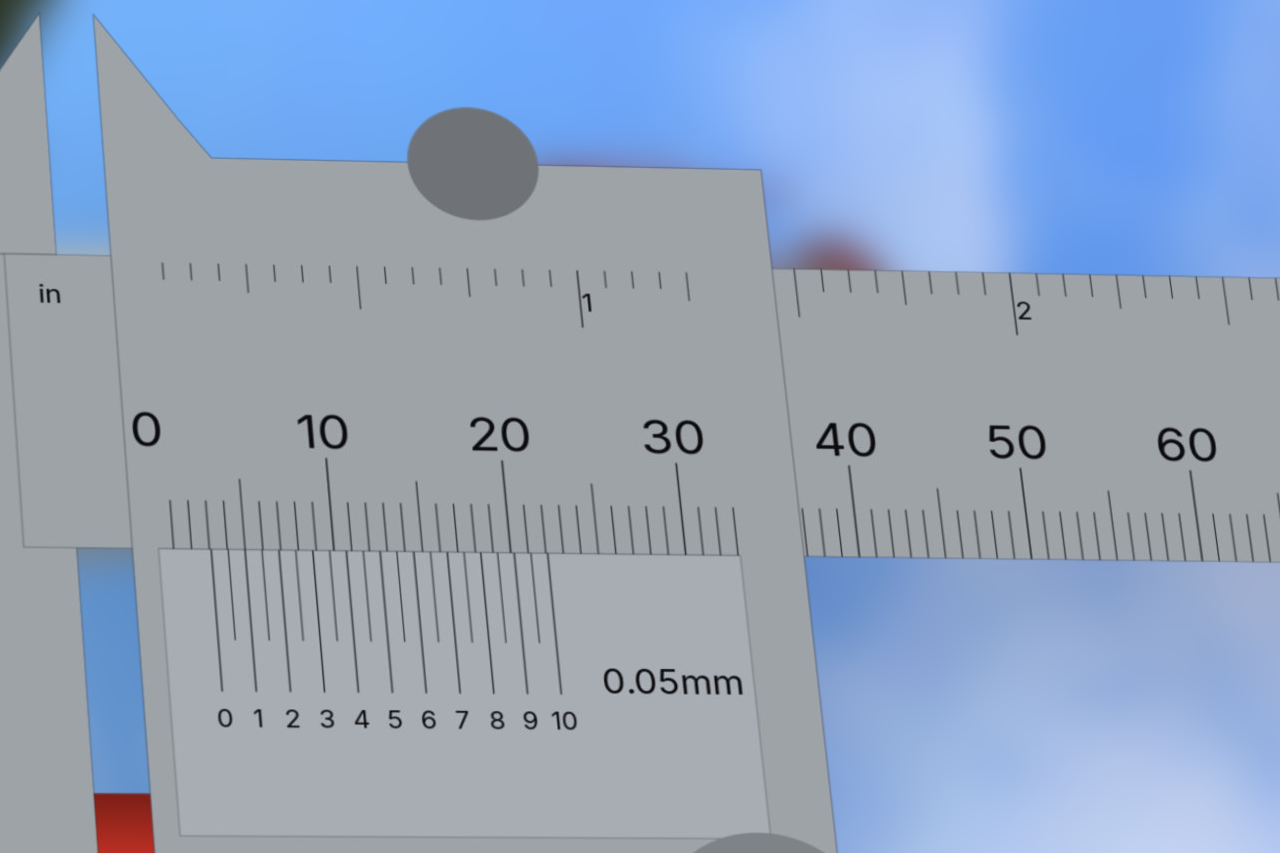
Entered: value=3.1 unit=mm
